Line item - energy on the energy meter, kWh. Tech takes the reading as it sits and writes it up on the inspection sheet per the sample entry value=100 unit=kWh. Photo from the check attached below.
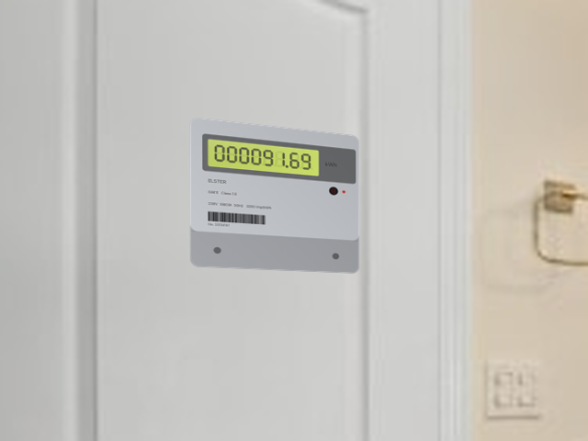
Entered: value=91.69 unit=kWh
